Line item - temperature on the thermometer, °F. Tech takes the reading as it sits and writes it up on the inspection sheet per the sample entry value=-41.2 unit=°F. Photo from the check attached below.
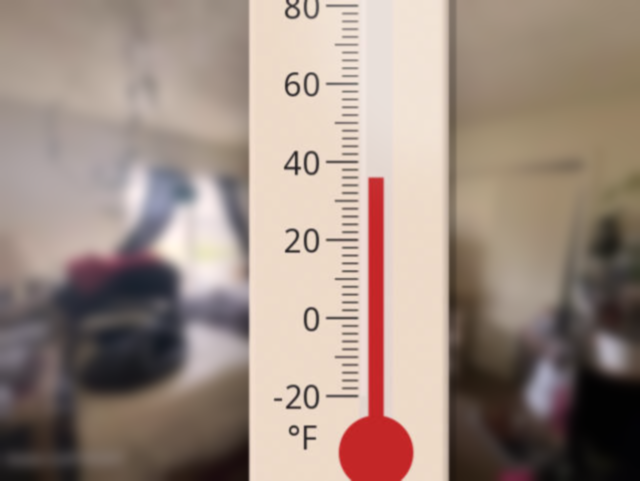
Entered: value=36 unit=°F
